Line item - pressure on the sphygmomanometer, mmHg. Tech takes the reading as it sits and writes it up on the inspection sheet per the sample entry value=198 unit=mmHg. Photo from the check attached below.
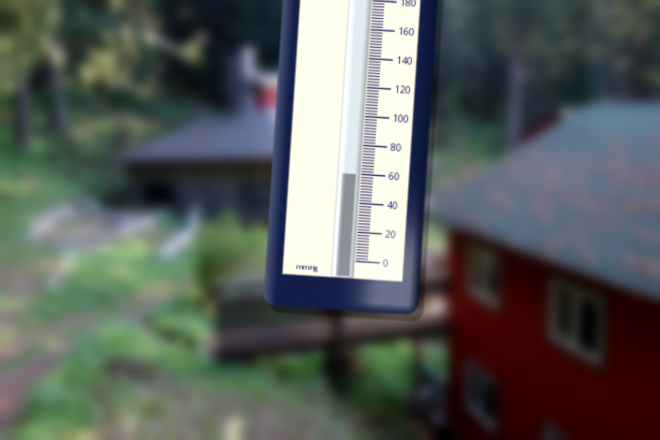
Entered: value=60 unit=mmHg
